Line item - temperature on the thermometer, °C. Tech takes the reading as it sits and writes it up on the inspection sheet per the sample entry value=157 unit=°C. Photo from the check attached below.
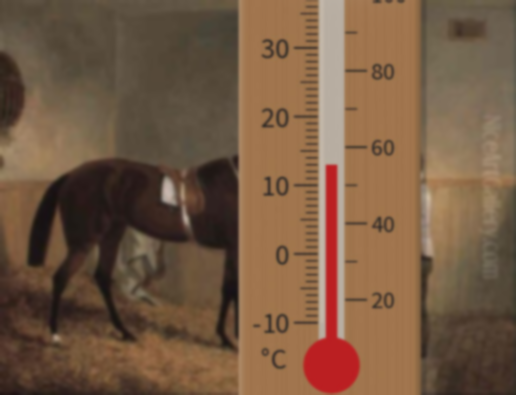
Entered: value=13 unit=°C
